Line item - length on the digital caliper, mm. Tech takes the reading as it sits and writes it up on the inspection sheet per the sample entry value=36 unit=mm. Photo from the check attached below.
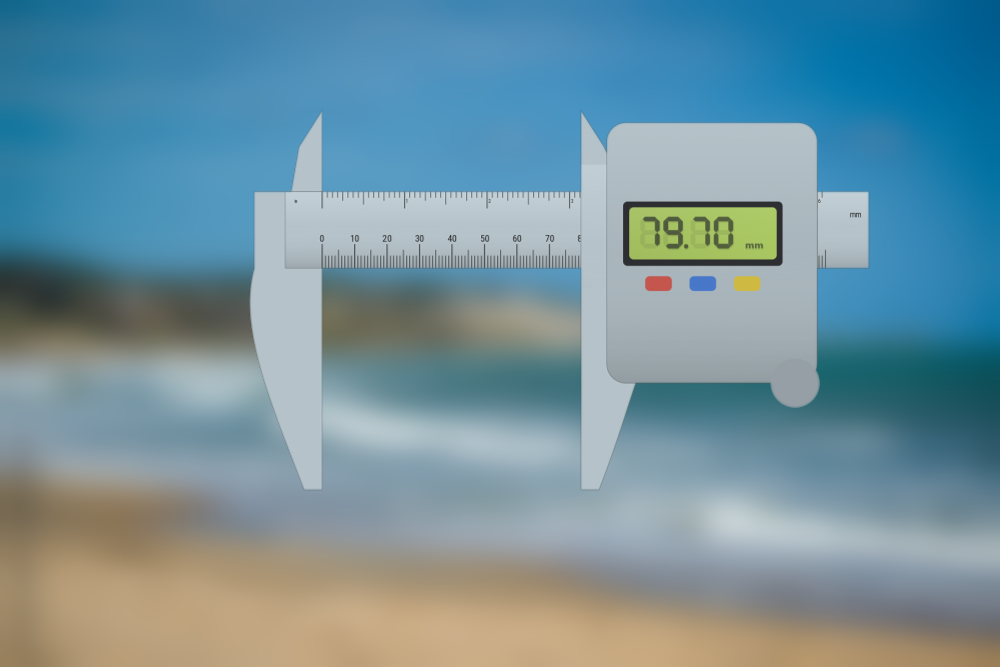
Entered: value=79.70 unit=mm
